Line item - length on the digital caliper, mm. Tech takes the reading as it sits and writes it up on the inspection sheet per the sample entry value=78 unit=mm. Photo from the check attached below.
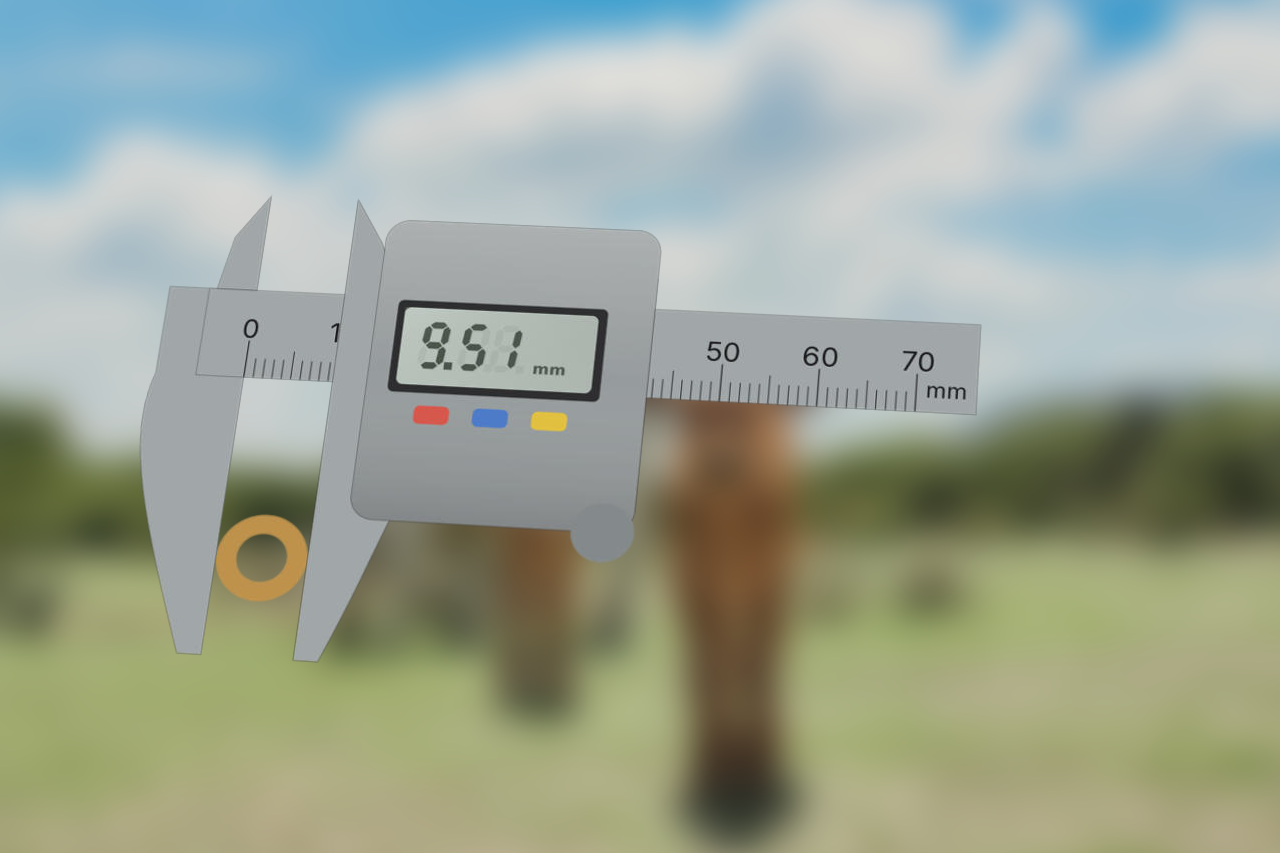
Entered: value=9.51 unit=mm
